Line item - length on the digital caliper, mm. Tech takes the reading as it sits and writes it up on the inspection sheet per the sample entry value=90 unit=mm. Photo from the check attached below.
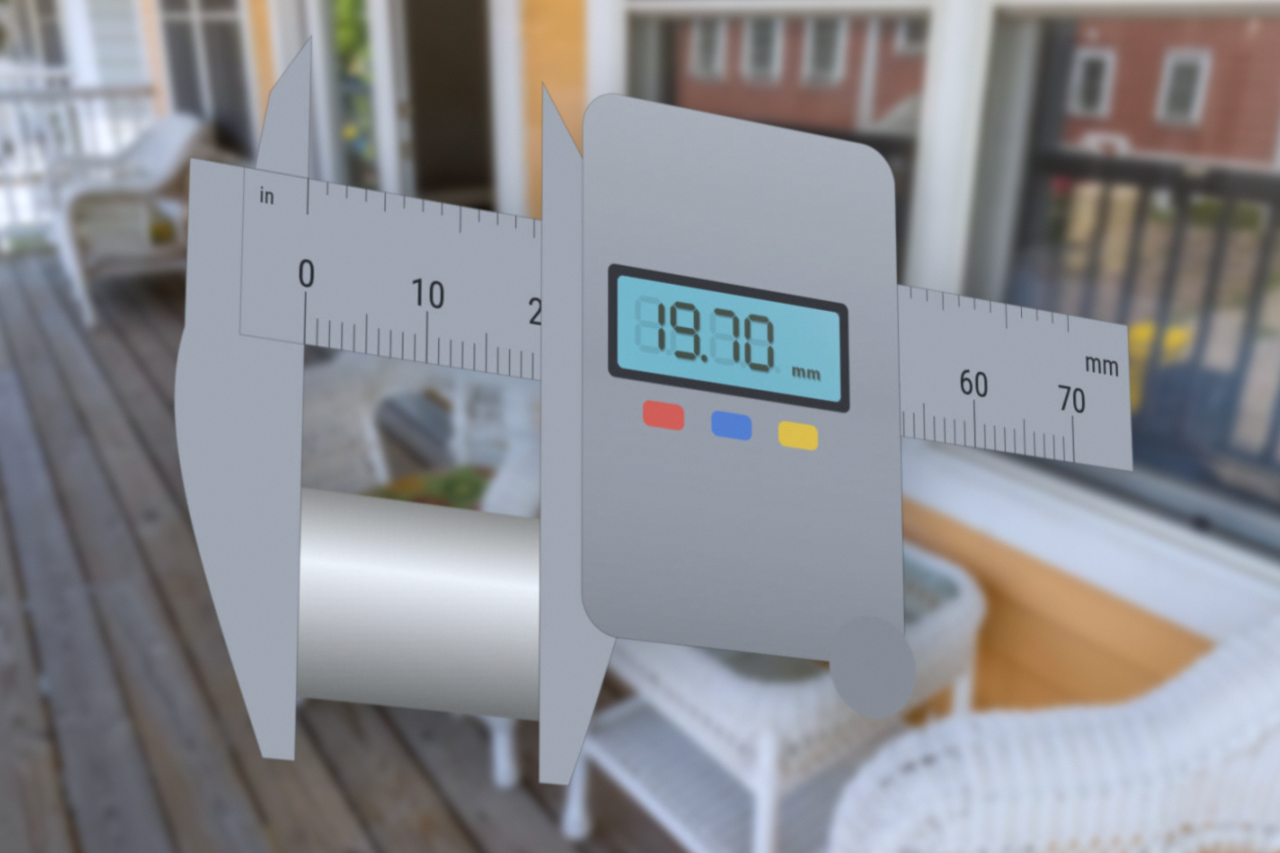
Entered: value=19.70 unit=mm
